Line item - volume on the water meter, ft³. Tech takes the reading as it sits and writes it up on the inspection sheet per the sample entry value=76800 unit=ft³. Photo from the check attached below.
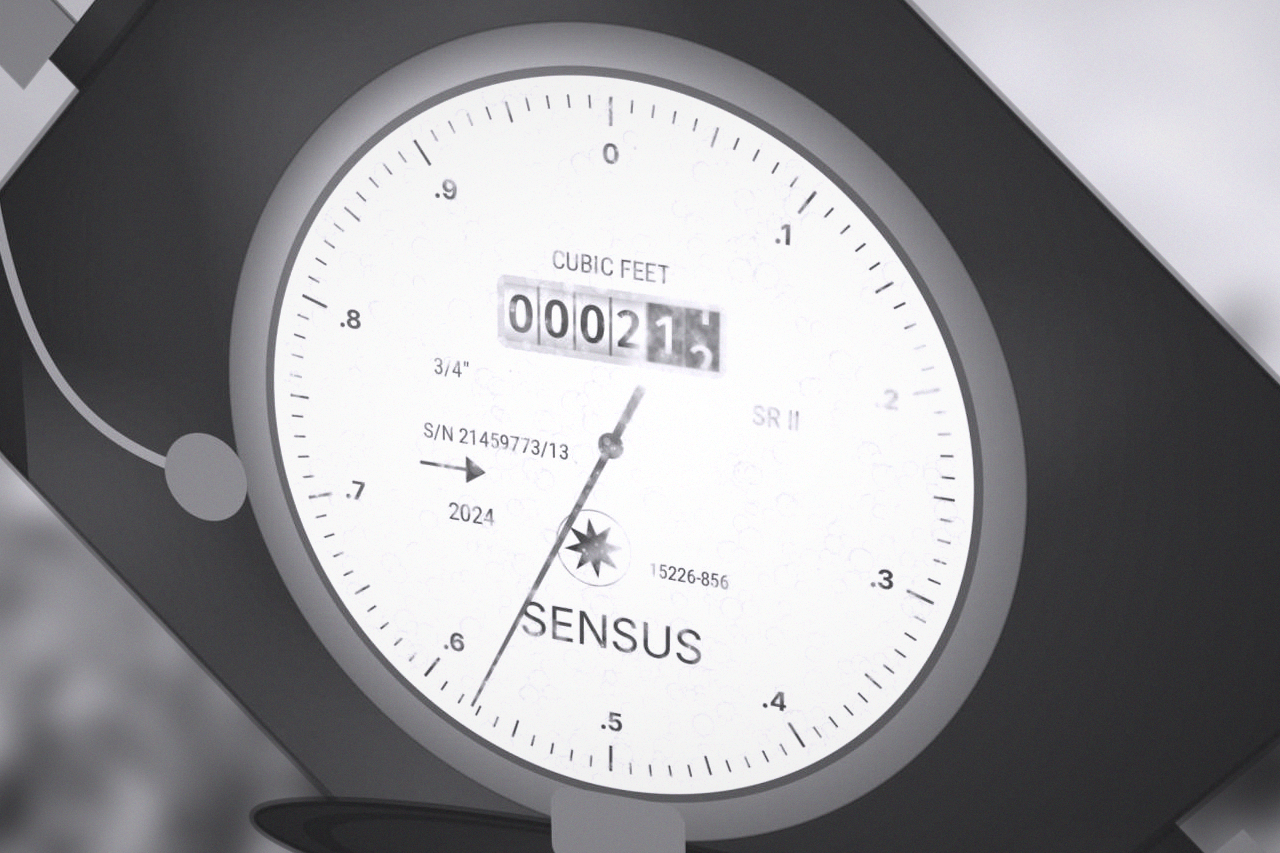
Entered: value=211.57 unit=ft³
